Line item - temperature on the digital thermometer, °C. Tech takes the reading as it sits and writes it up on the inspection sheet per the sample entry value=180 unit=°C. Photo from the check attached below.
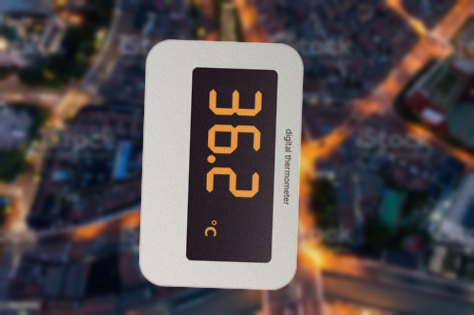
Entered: value=36.2 unit=°C
